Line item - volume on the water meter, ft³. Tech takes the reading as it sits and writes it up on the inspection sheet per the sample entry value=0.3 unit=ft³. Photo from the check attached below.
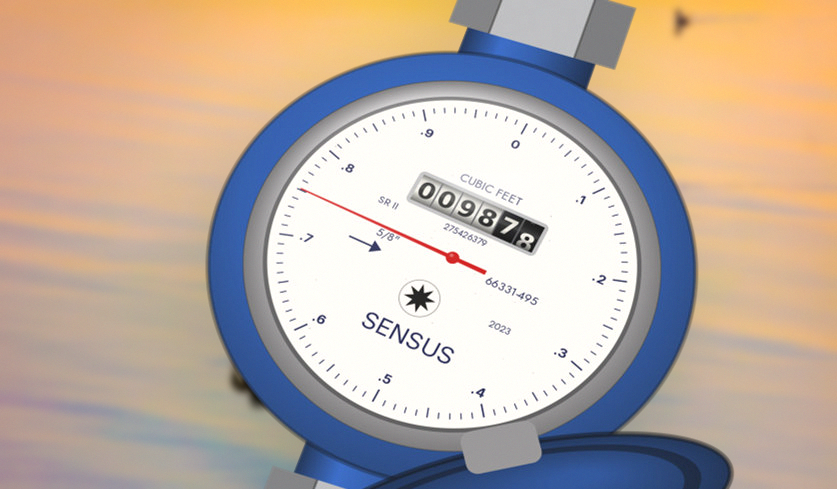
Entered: value=9877.75 unit=ft³
